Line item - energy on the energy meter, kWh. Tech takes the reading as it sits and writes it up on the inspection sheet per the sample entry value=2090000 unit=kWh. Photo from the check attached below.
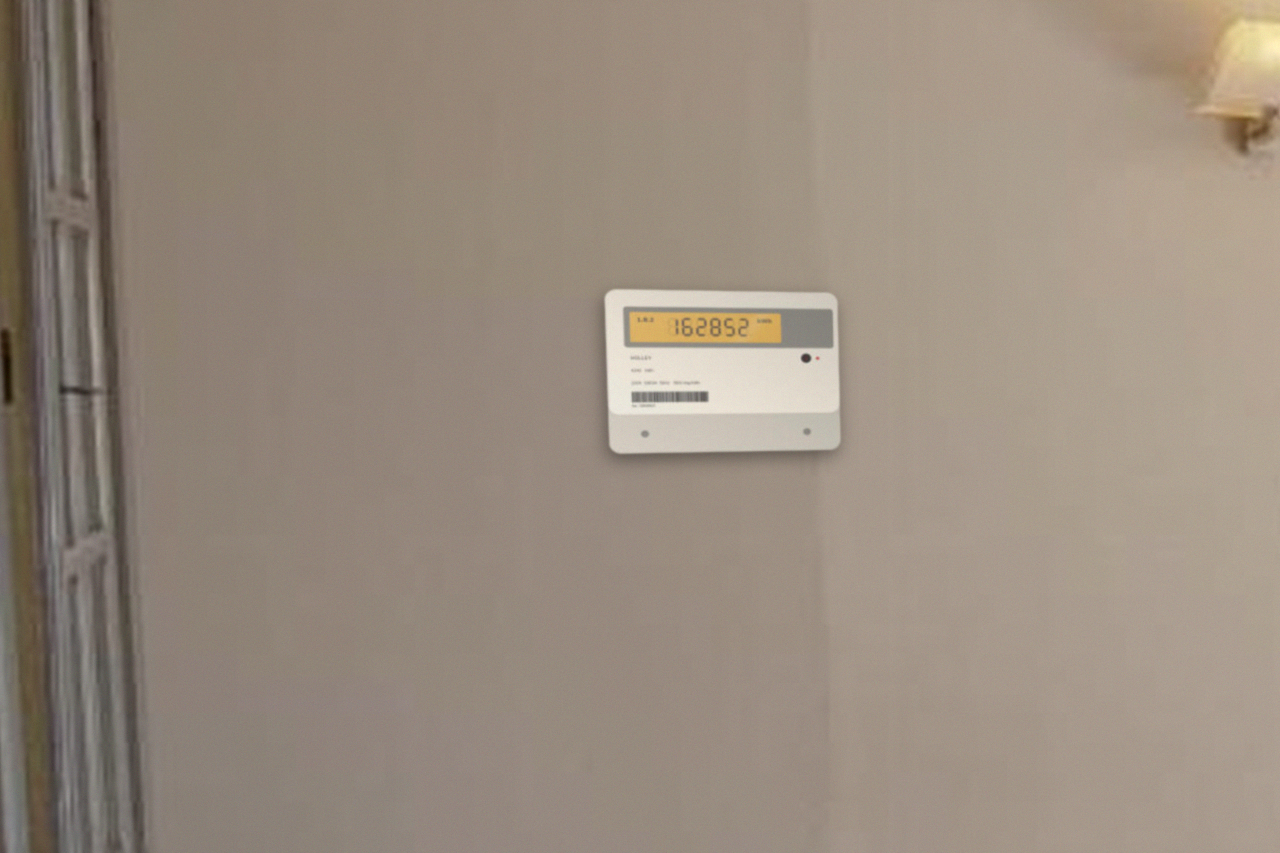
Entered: value=162852 unit=kWh
